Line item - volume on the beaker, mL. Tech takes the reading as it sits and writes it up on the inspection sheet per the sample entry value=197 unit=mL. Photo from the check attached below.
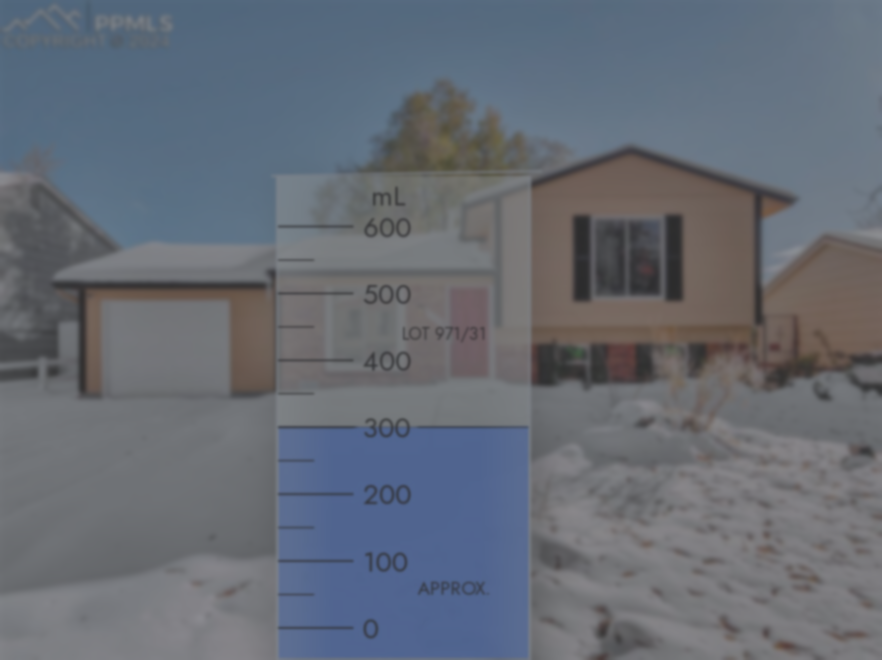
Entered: value=300 unit=mL
